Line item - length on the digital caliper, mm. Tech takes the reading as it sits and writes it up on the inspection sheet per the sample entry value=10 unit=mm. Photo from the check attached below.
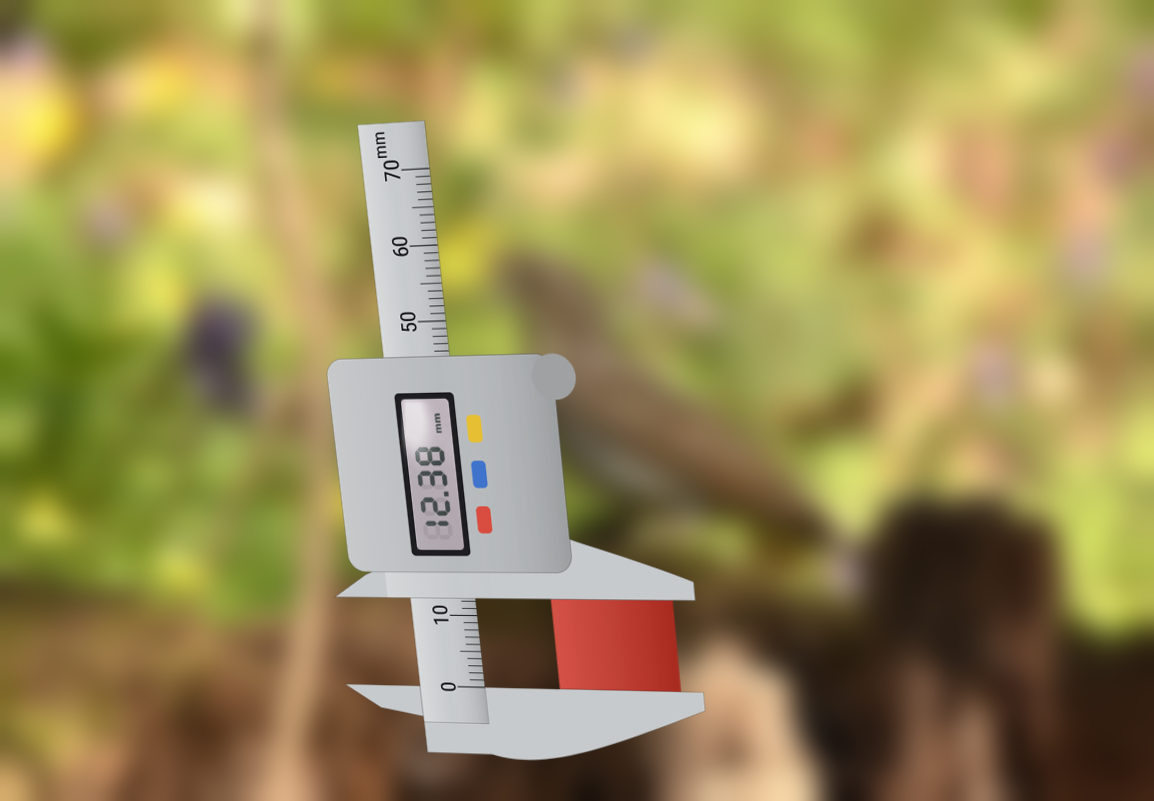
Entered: value=12.38 unit=mm
